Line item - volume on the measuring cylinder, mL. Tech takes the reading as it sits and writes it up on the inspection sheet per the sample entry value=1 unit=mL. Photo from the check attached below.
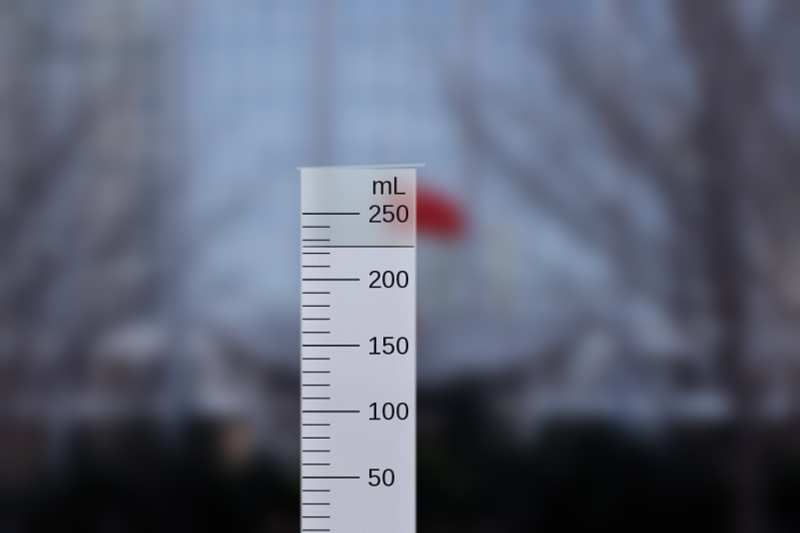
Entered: value=225 unit=mL
